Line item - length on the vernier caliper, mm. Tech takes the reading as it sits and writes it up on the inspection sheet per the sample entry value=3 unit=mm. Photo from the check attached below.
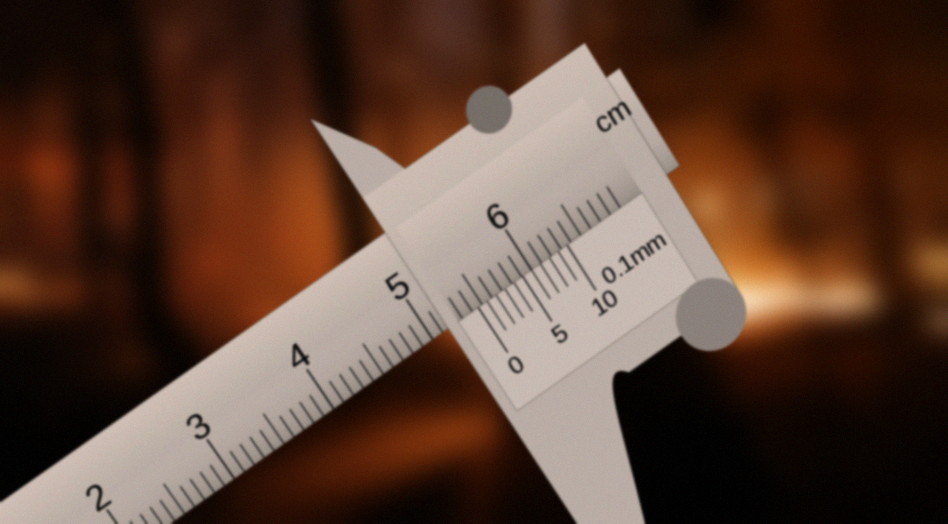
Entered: value=54.6 unit=mm
